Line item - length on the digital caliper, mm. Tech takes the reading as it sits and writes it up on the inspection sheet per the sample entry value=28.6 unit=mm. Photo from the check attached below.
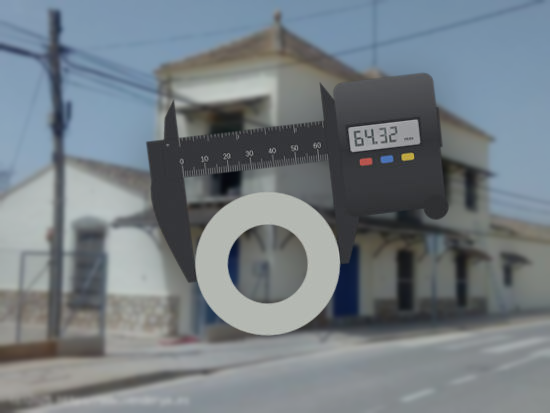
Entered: value=64.32 unit=mm
